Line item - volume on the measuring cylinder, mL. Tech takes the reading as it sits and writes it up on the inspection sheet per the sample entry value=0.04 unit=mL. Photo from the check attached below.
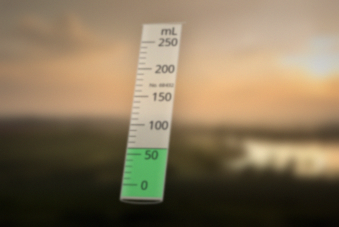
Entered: value=60 unit=mL
